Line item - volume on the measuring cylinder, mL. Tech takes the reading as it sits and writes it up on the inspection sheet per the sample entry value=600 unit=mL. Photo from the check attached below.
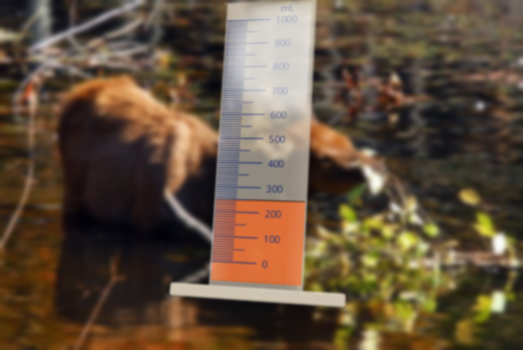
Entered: value=250 unit=mL
